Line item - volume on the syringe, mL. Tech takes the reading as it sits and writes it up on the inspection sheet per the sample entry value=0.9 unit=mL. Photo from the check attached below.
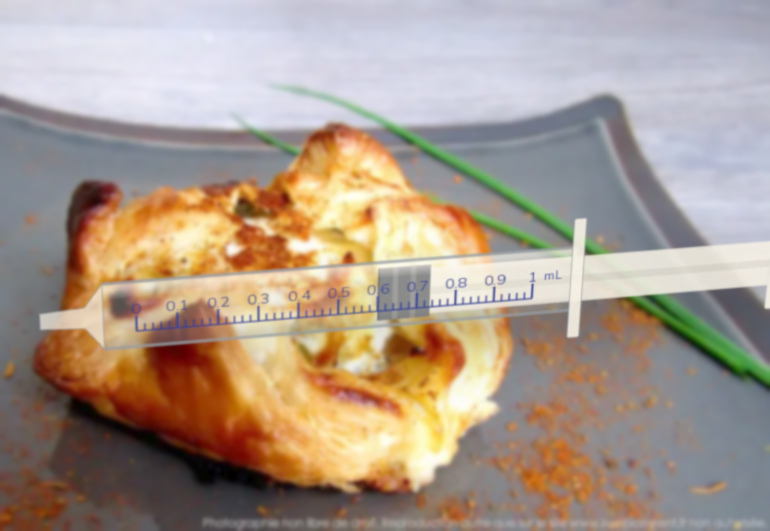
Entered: value=0.6 unit=mL
